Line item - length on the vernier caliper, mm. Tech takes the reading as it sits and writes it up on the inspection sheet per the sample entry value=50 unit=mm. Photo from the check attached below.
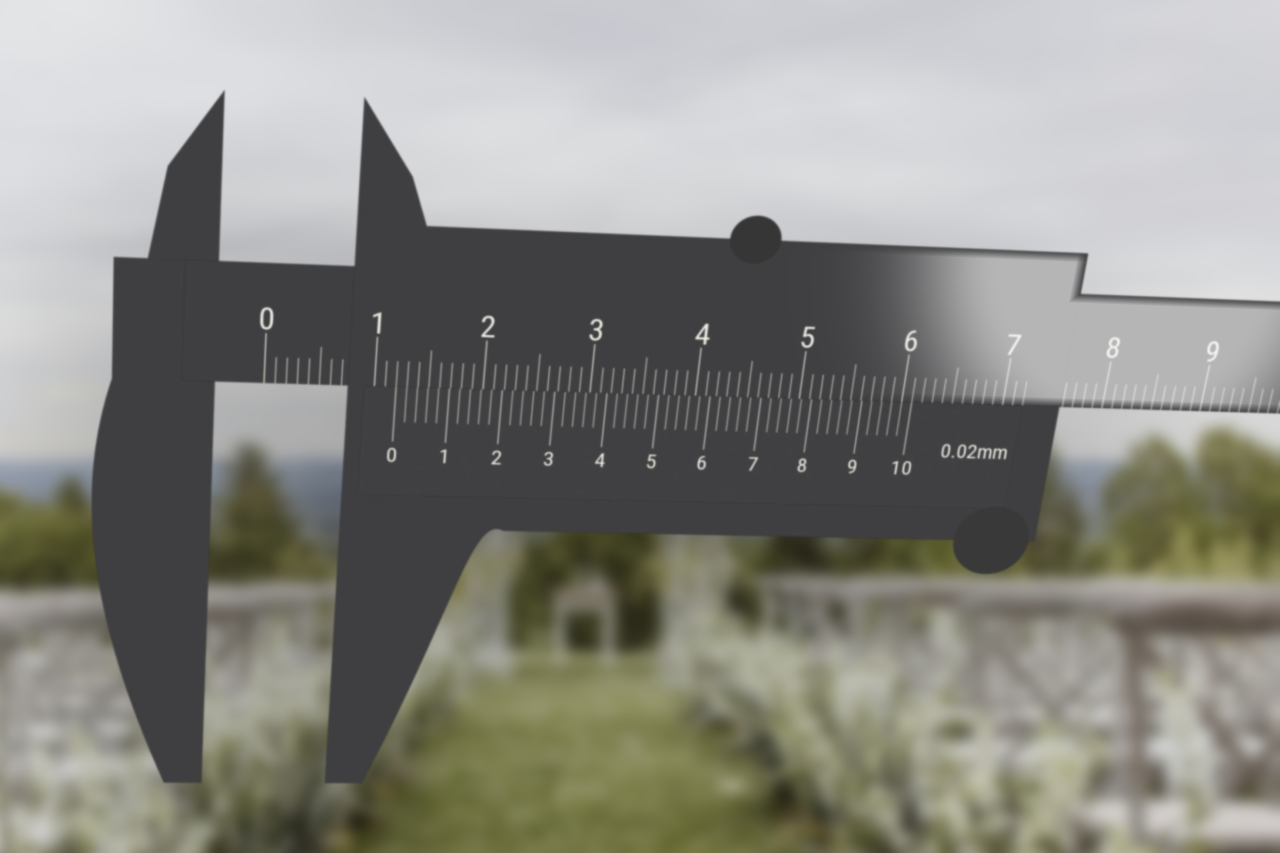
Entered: value=12.0 unit=mm
